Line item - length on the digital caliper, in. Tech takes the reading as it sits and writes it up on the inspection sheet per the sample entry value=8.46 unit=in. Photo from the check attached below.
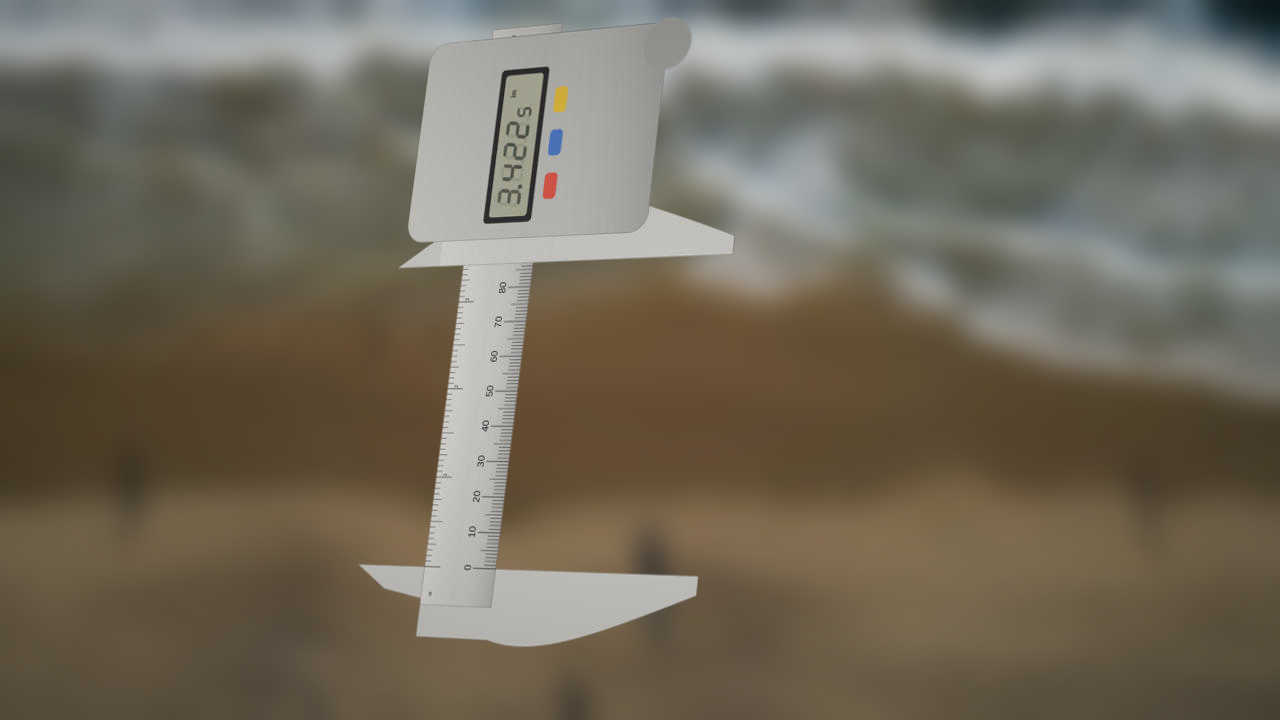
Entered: value=3.4225 unit=in
